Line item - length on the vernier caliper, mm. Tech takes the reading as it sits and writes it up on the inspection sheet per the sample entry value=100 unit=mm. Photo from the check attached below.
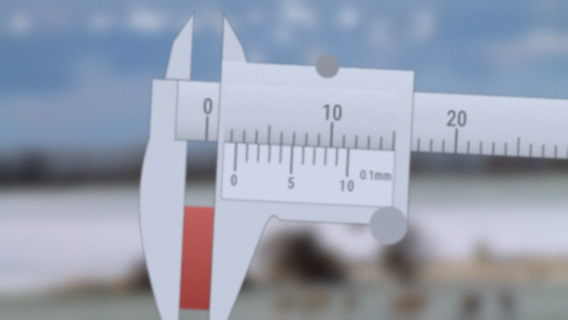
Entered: value=2.4 unit=mm
